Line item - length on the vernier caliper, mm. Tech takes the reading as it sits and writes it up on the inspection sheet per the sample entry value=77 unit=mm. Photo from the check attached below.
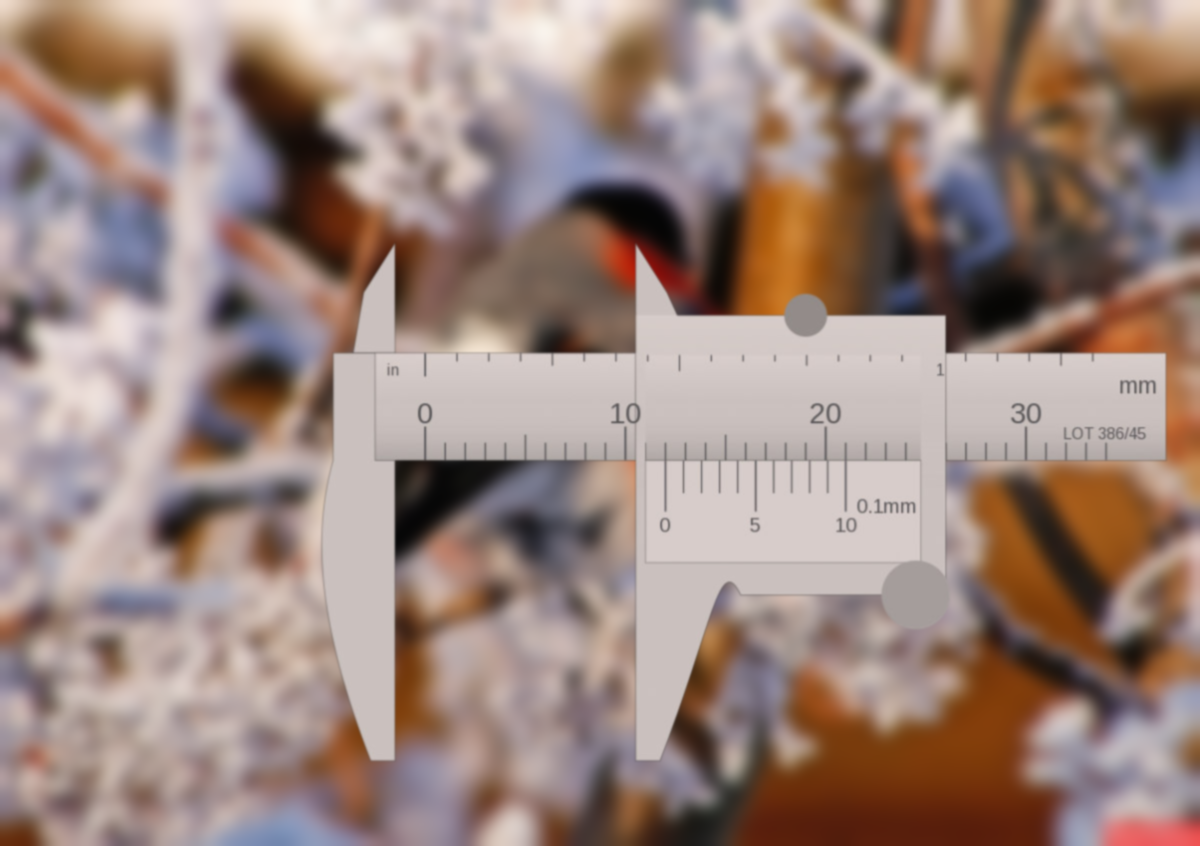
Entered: value=12.0 unit=mm
